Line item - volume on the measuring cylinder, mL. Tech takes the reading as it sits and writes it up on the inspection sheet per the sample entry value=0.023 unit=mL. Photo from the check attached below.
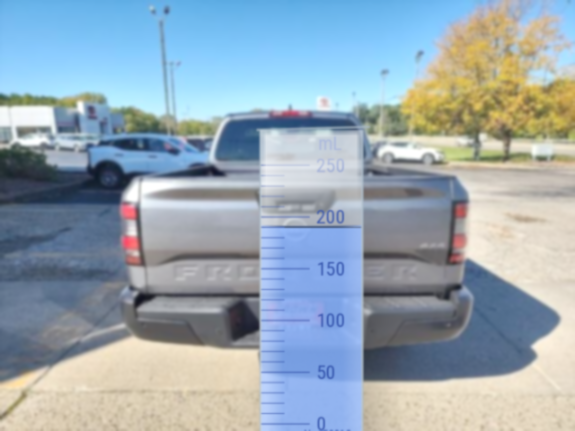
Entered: value=190 unit=mL
